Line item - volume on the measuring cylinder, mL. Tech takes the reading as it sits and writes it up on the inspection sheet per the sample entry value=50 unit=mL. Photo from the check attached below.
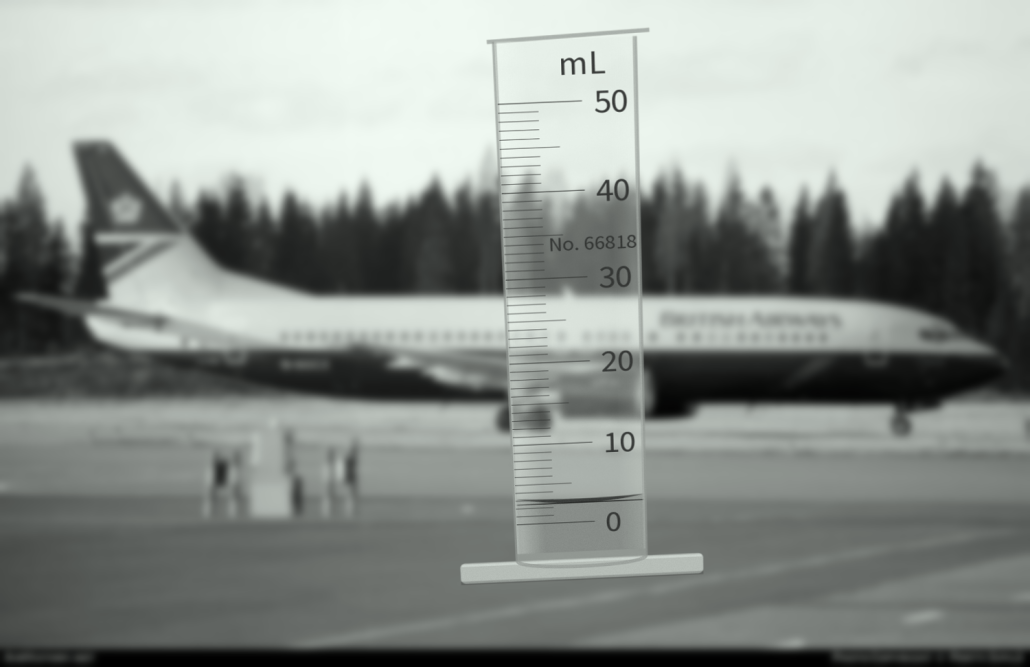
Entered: value=2.5 unit=mL
